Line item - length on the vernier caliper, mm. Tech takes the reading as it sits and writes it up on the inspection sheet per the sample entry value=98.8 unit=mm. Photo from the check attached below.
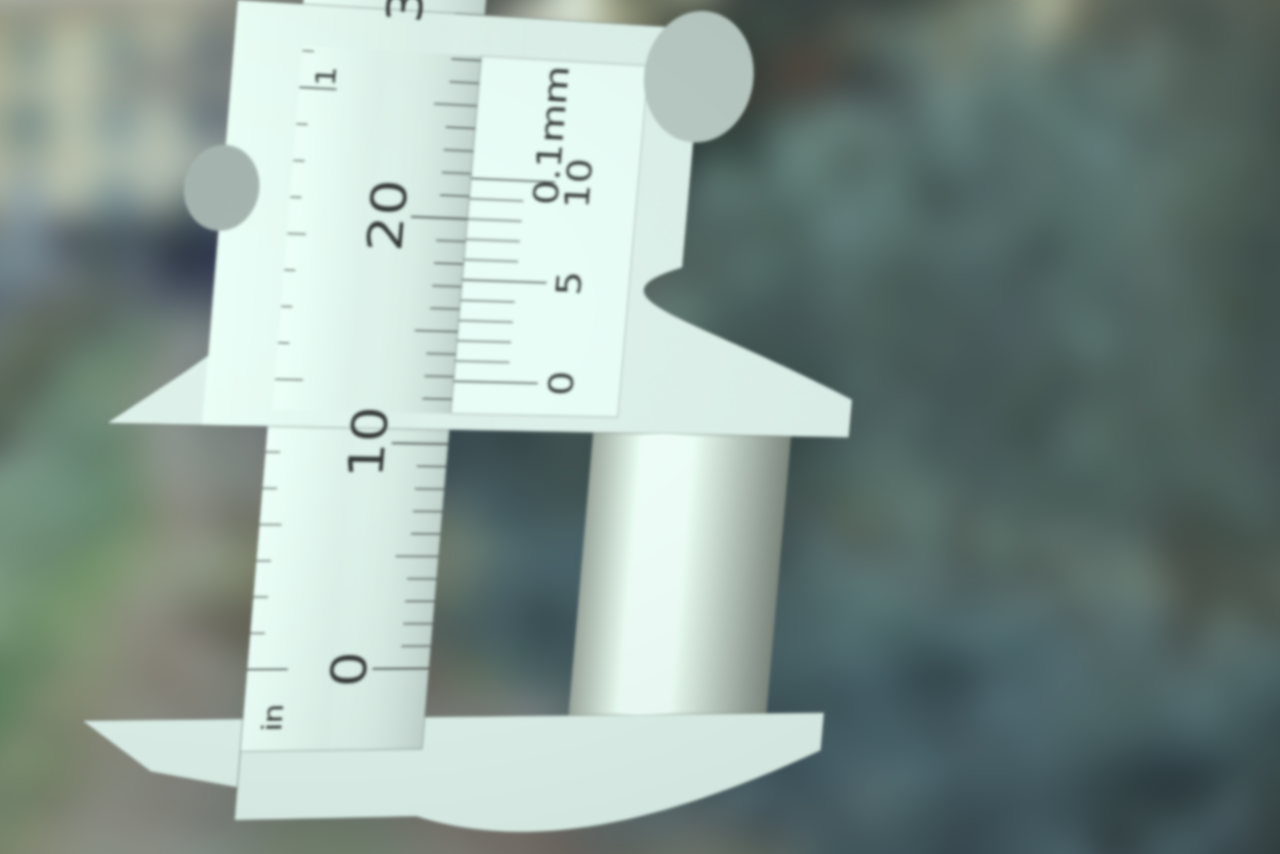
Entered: value=12.8 unit=mm
